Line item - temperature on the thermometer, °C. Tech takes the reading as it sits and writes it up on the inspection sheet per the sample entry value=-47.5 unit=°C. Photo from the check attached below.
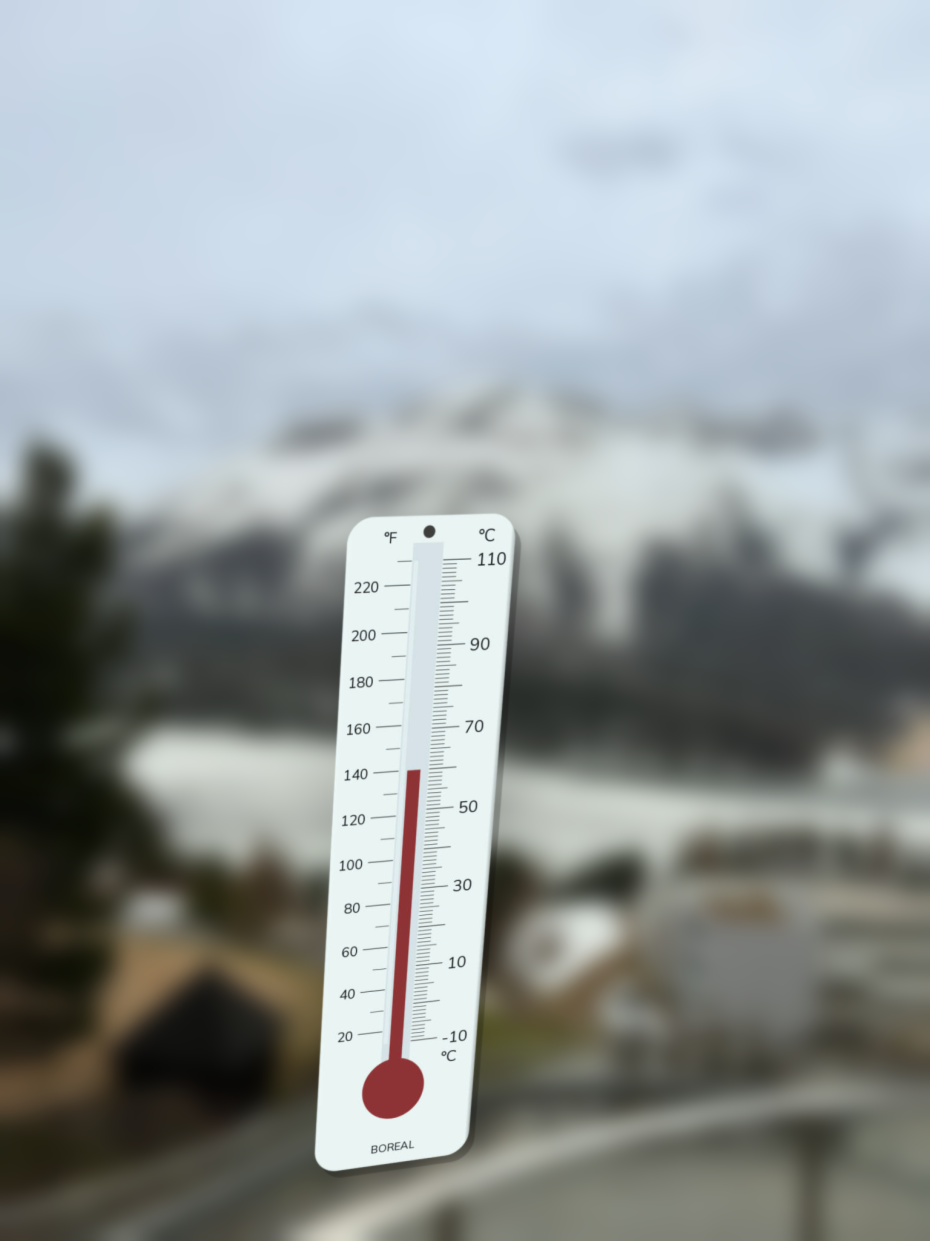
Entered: value=60 unit=°C
